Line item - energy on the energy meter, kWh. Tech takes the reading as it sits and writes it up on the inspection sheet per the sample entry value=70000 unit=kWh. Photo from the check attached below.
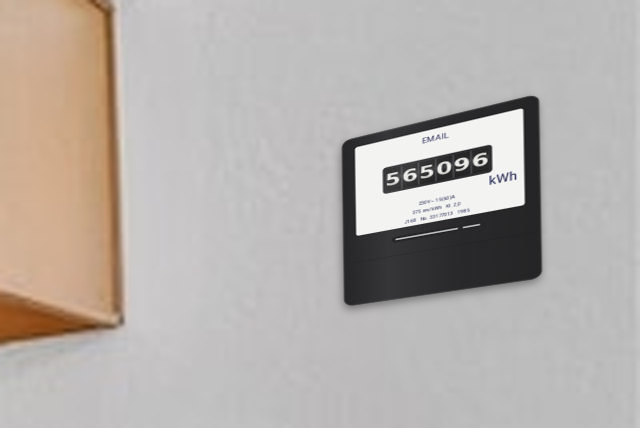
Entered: value=565096 unit=kWh
